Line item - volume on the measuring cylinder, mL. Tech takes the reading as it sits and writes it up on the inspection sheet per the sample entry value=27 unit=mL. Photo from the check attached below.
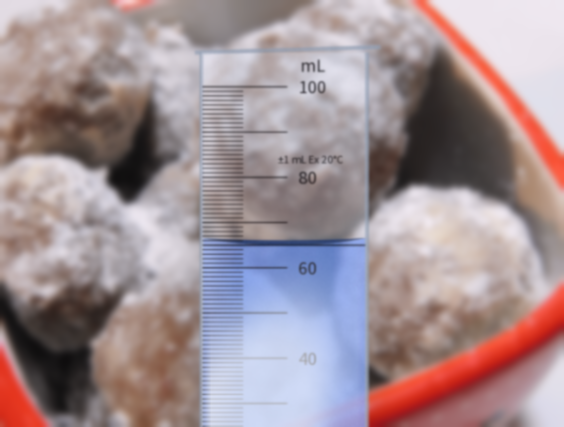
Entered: value=65 unit=mL
